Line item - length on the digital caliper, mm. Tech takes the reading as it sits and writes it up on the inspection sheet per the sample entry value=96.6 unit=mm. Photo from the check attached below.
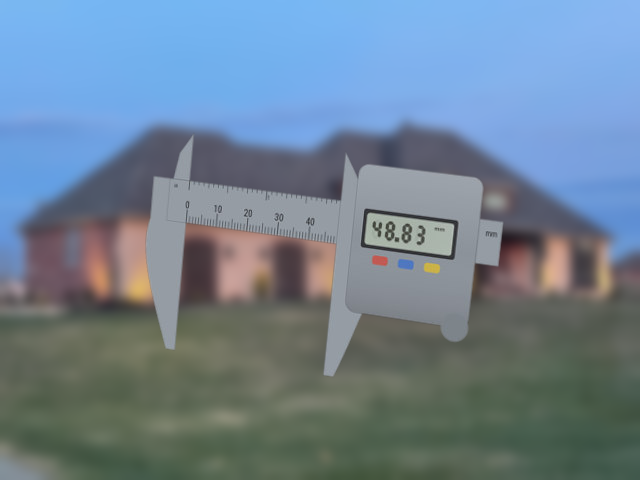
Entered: value=48.83 unit=mm
